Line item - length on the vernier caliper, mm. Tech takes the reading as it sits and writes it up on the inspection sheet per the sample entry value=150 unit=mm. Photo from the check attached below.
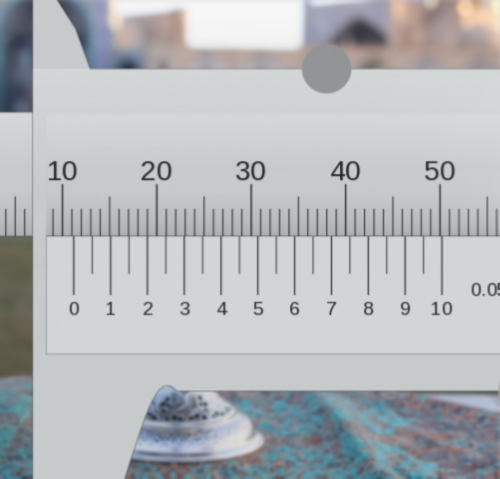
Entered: value=11.2 unit=mm
